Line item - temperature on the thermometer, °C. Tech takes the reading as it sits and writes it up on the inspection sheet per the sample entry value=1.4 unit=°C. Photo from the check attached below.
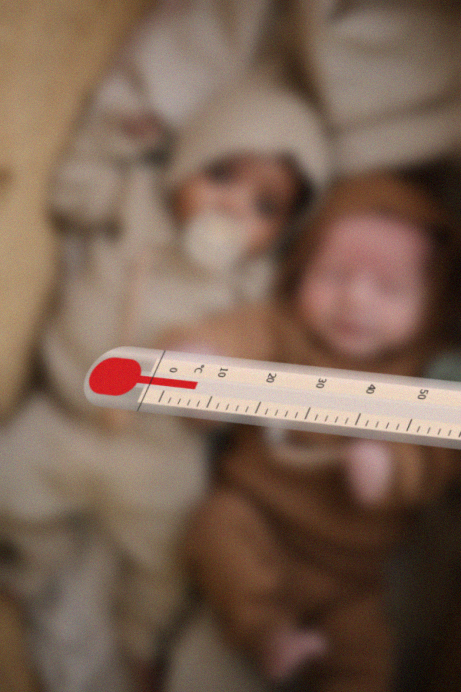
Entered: value=6 unit=°C
